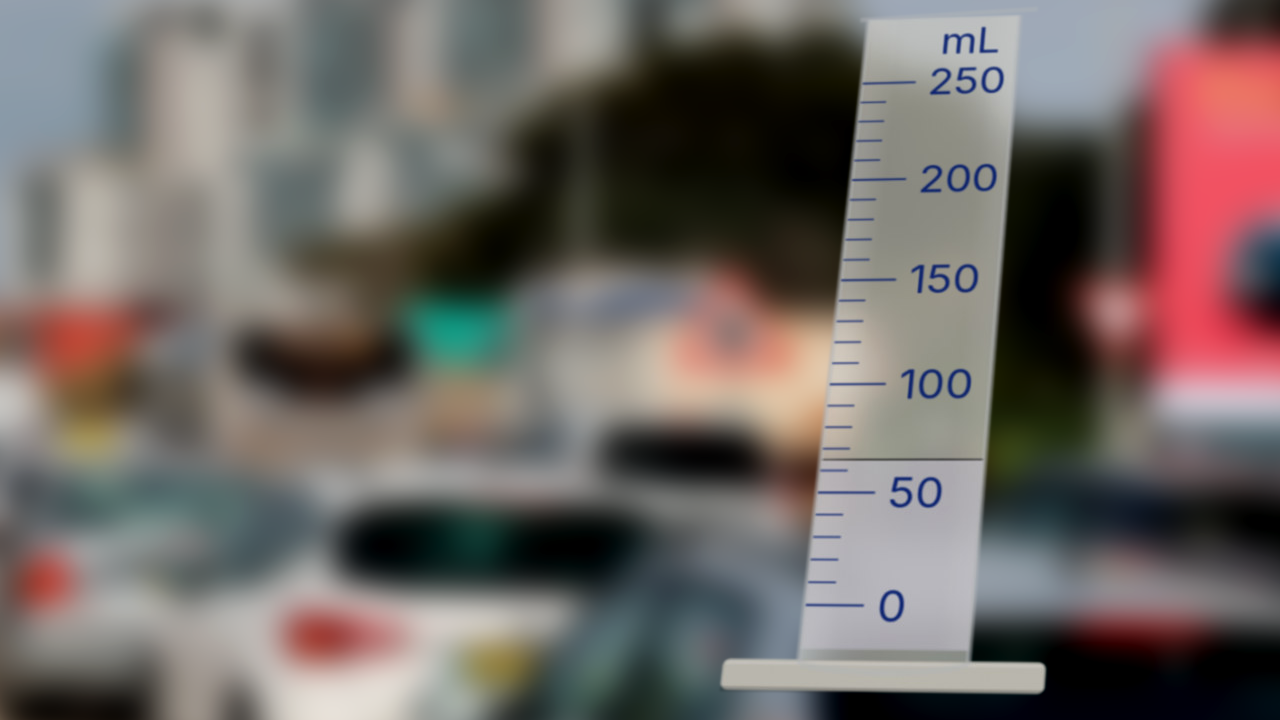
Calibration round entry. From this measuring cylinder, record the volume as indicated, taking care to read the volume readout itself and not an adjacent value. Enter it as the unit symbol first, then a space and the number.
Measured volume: mL 65
